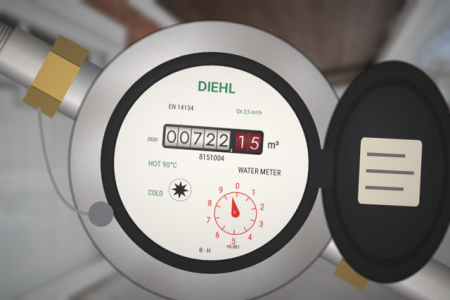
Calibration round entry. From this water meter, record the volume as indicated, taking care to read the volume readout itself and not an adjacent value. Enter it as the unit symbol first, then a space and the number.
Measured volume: m³ 722.149
